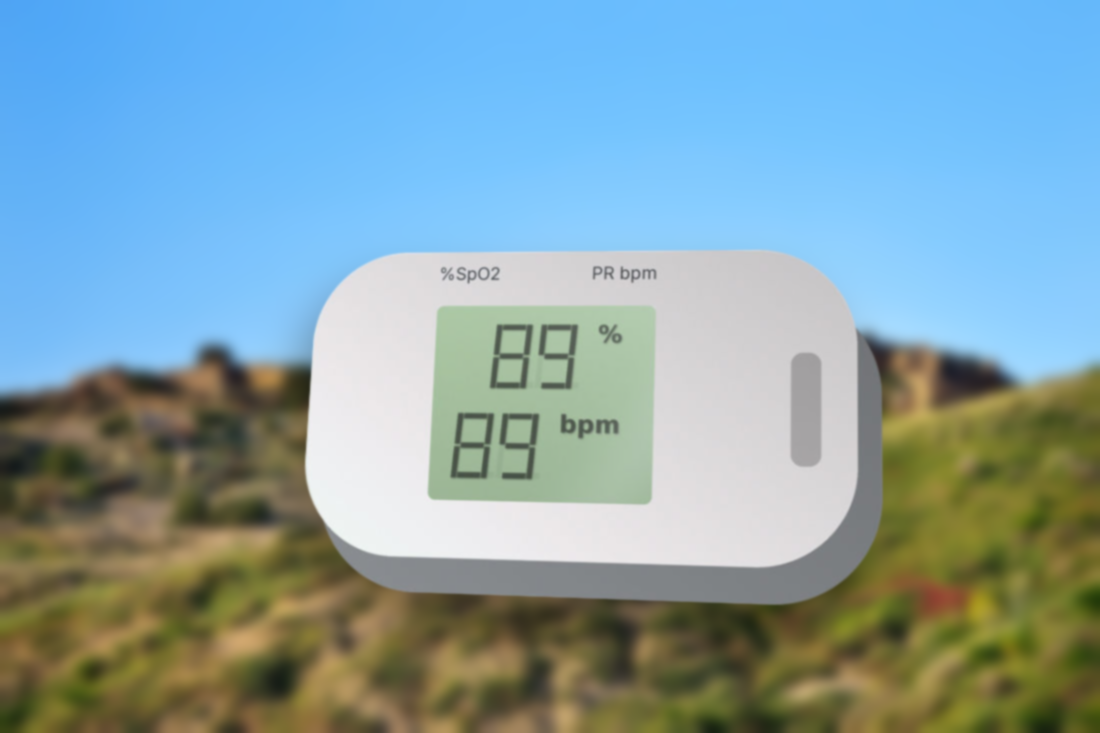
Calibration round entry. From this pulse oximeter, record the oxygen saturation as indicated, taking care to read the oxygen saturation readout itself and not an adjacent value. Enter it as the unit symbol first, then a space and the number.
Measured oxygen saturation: % 89
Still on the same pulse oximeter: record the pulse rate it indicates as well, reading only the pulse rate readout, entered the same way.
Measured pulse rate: bpm 89
